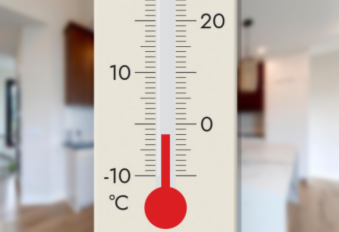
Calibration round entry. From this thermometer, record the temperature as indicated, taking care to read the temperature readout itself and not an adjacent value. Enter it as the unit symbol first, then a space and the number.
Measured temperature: °C -2
